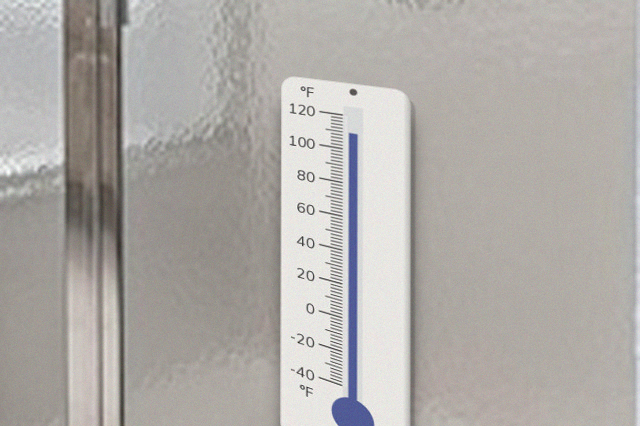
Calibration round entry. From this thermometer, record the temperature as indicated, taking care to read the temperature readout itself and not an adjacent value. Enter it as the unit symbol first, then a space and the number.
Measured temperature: °F 110
